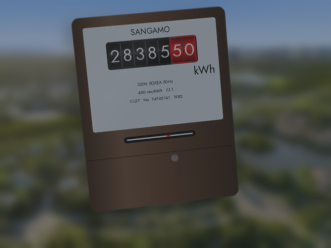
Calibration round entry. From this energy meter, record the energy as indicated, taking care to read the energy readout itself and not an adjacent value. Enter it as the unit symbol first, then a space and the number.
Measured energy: kWh 28385.50
